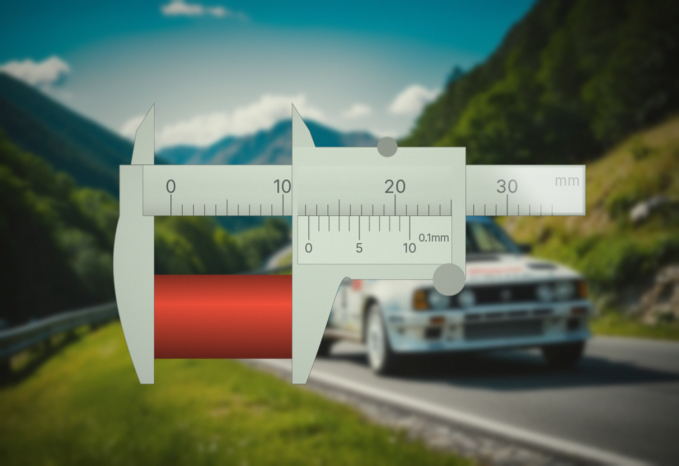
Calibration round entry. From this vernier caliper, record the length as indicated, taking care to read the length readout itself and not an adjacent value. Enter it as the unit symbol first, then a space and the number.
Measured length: mm 12.3
